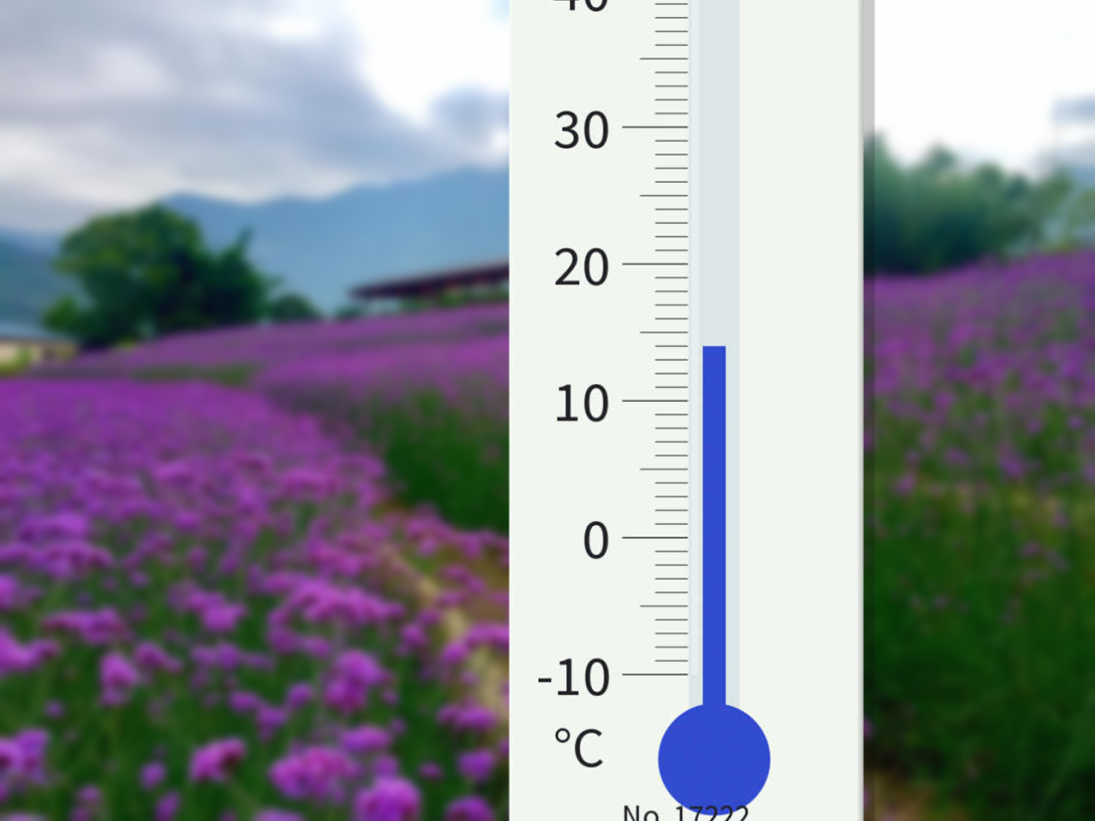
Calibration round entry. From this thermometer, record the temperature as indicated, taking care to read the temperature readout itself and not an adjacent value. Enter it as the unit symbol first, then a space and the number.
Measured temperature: °C 14
